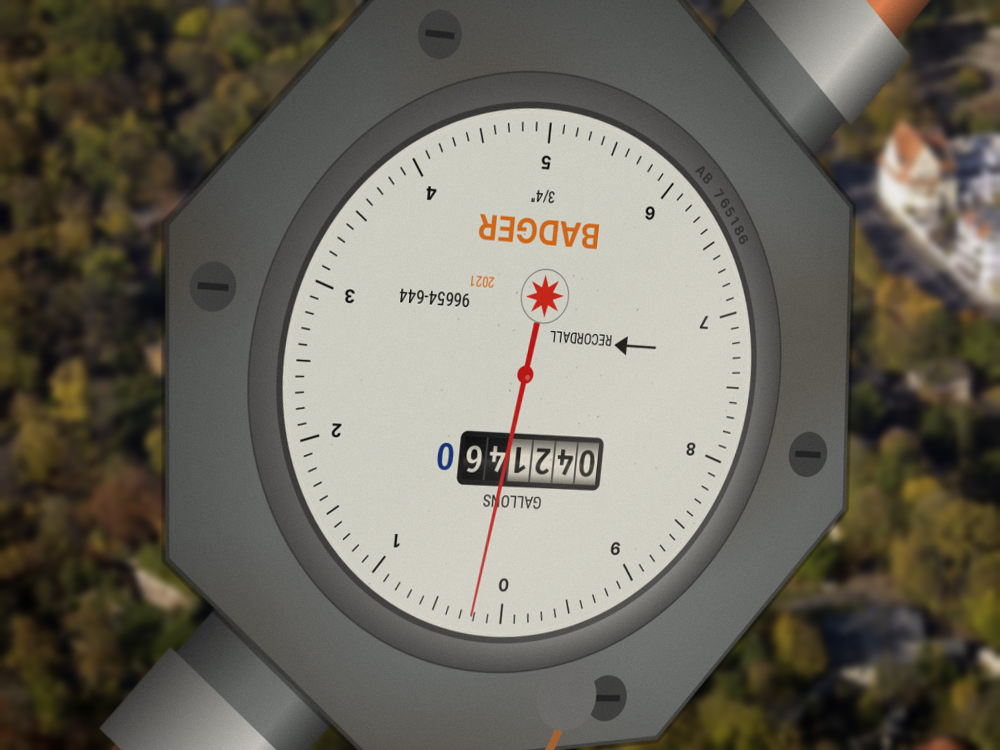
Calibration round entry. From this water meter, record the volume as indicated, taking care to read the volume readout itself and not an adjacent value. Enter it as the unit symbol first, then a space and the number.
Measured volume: gal 421460.2
